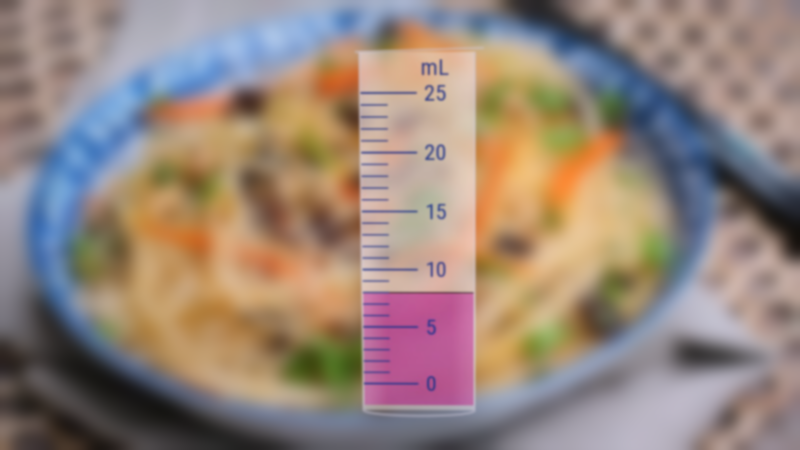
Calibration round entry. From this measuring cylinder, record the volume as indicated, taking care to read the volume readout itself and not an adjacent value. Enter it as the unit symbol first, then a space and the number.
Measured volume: mL 8
